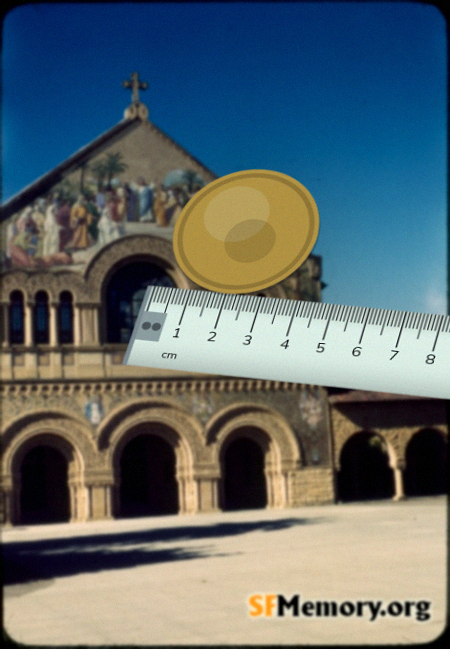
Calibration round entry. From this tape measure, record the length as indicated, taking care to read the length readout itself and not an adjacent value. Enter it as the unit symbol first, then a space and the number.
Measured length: cm 4
